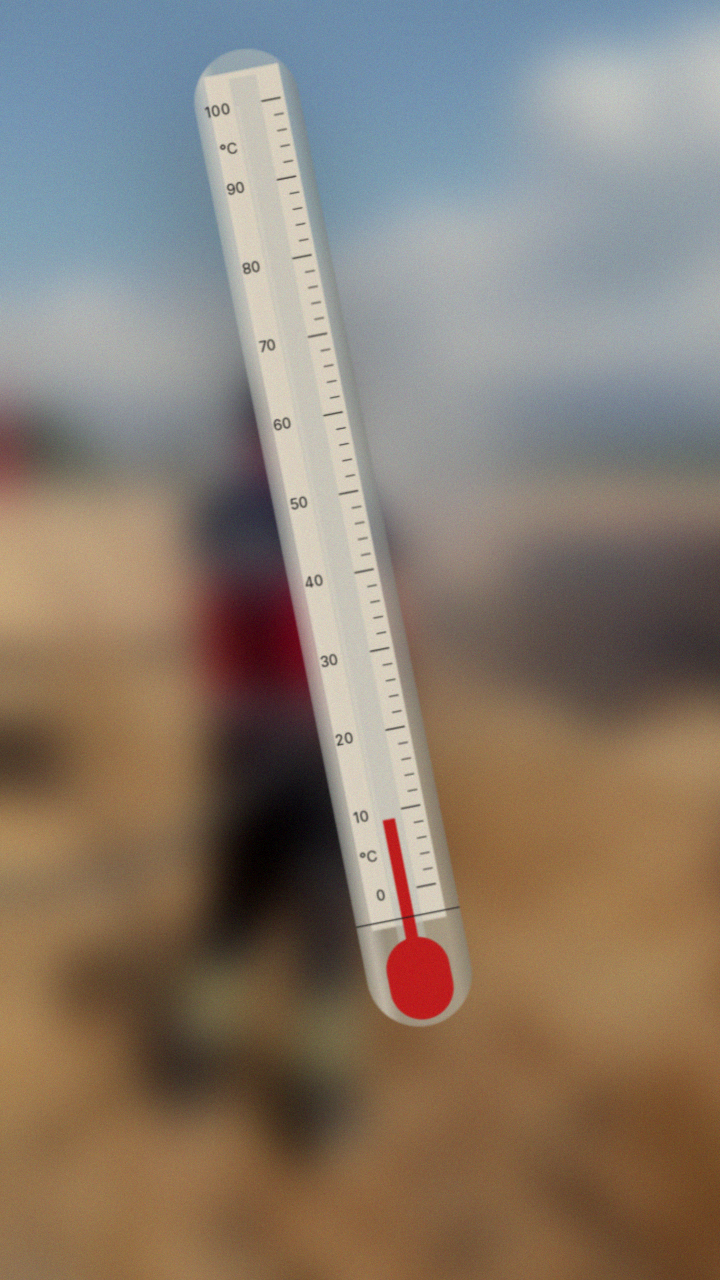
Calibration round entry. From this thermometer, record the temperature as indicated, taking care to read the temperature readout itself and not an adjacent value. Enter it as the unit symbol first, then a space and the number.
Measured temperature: °C 9
